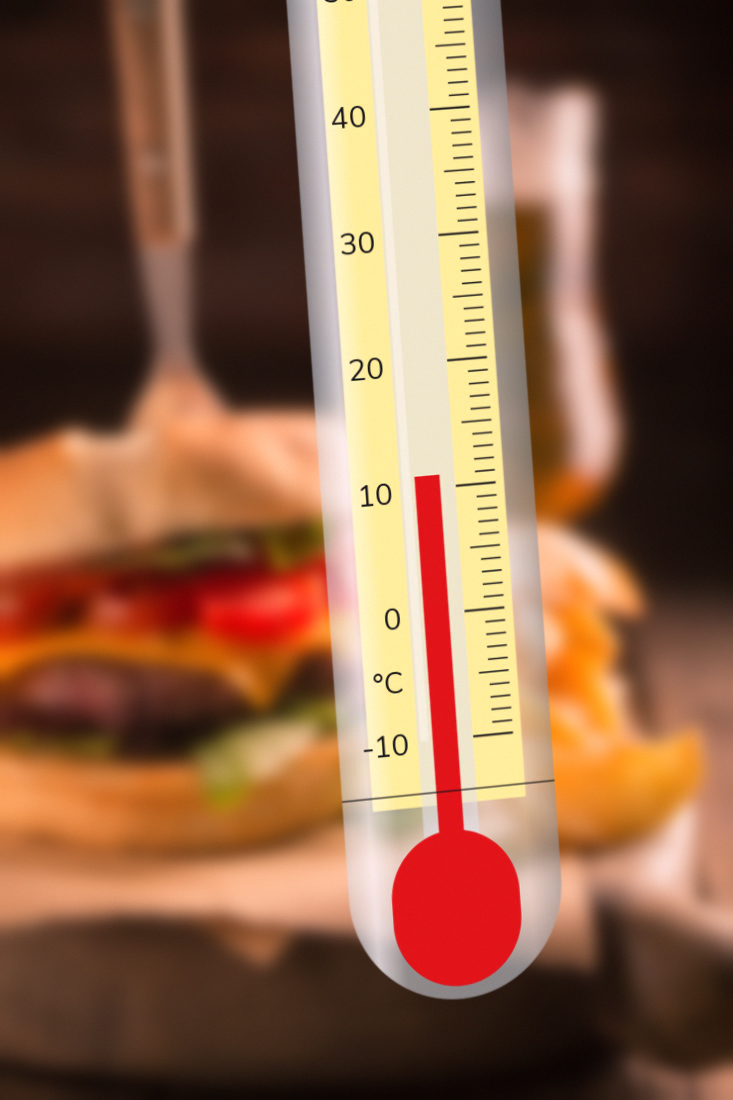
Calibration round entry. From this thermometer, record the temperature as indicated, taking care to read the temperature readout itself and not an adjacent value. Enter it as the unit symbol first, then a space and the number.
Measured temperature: °C 11
